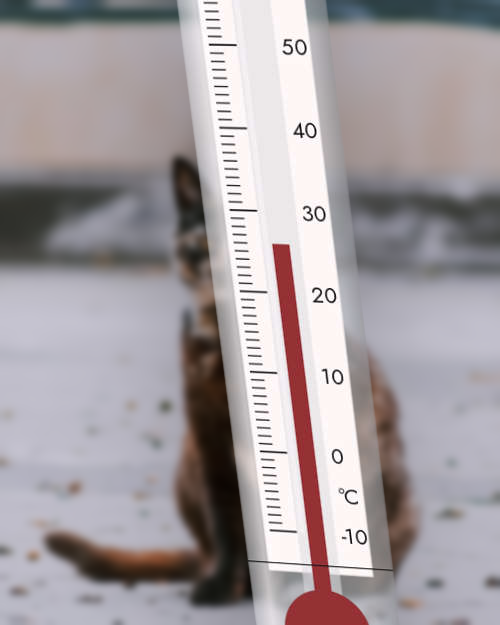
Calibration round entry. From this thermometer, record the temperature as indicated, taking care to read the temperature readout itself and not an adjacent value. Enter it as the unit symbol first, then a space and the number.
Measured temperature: °C 26
